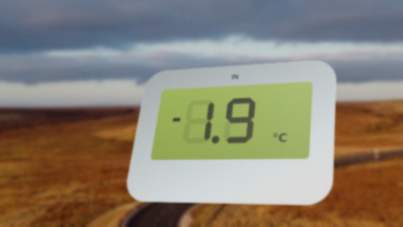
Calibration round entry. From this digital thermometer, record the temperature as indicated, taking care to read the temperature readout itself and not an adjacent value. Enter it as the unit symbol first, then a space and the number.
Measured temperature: °C -1.9
